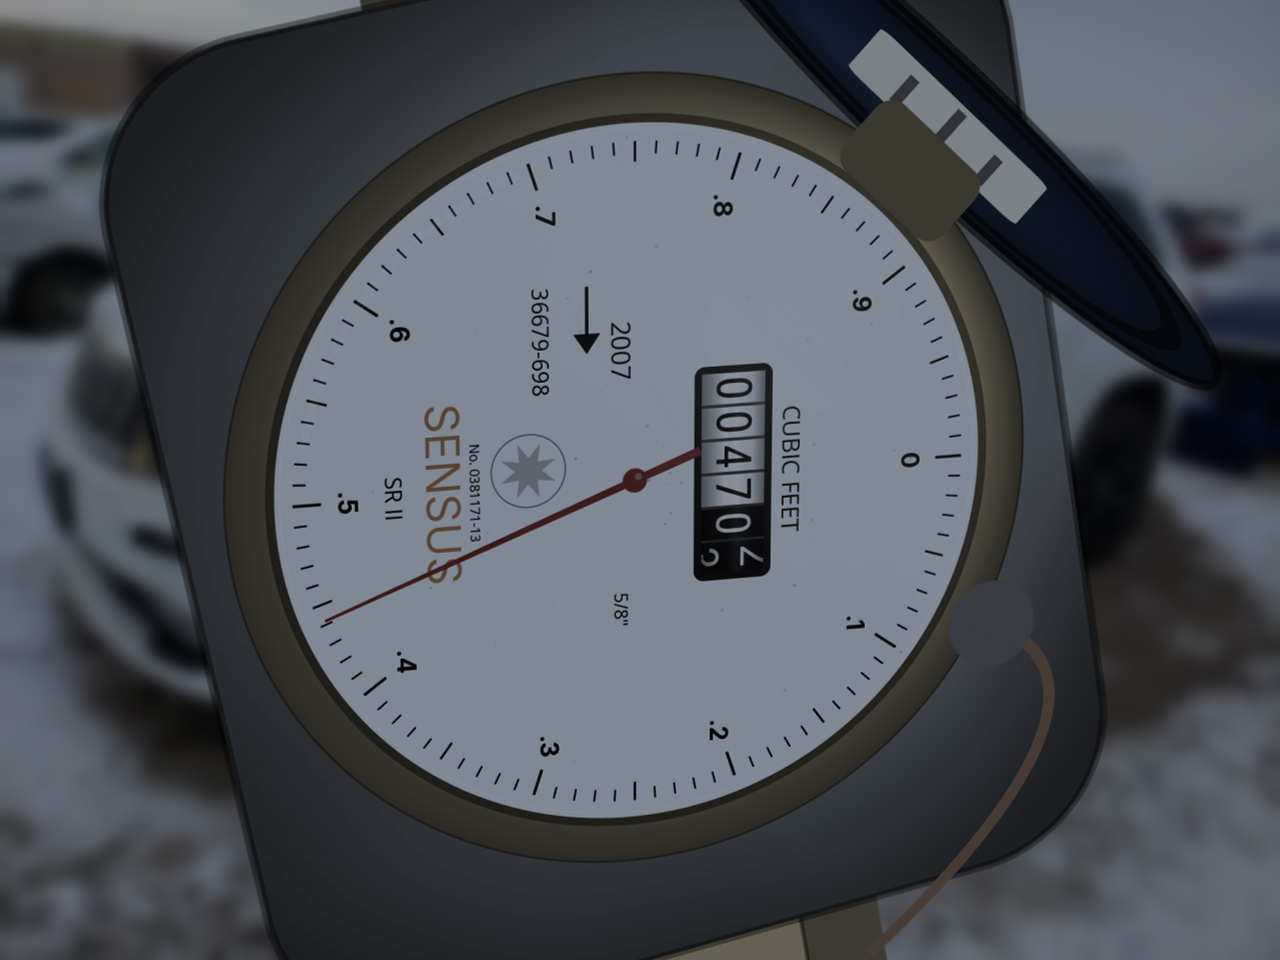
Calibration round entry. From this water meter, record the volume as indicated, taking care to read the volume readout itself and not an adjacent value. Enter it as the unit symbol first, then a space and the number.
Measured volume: ft³ 4702.44
